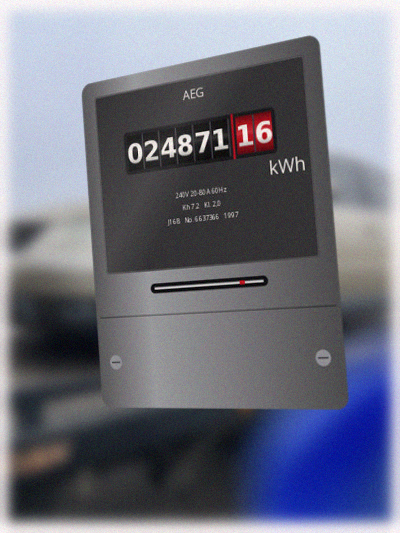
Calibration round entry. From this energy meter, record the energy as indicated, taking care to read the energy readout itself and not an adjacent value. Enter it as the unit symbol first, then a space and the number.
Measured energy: kWh 24871.16
